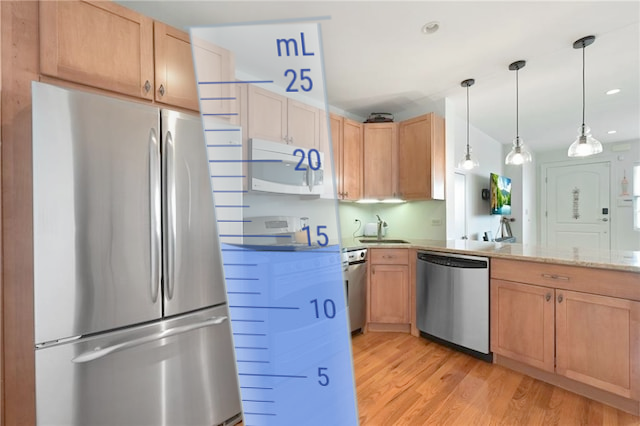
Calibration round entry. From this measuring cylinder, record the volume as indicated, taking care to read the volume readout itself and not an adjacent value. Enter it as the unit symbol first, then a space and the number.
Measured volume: mL 14
